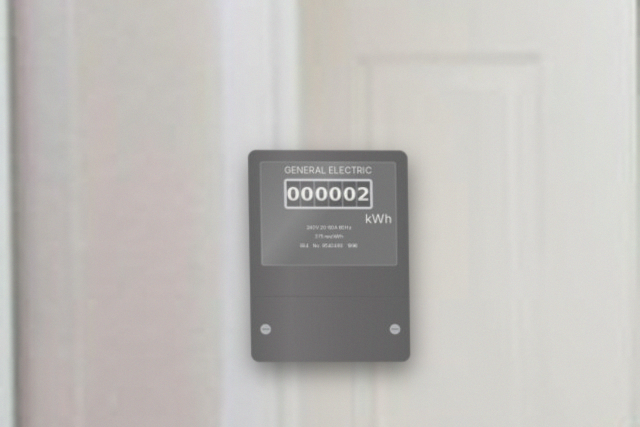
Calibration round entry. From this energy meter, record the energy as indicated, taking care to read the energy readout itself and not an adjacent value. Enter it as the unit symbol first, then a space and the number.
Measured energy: kWh 2
